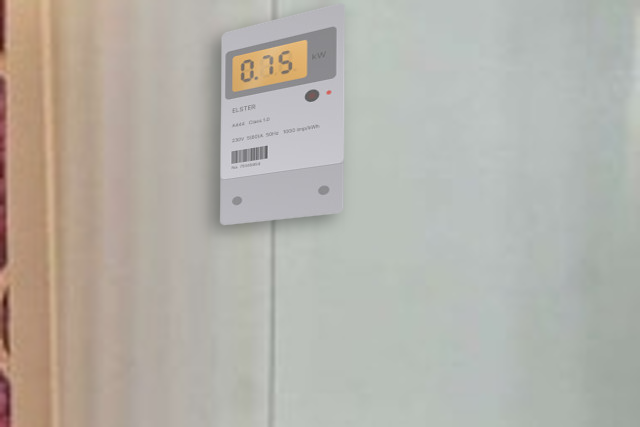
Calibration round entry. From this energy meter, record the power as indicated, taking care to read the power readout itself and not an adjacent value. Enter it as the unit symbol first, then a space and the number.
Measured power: kW 0.75
